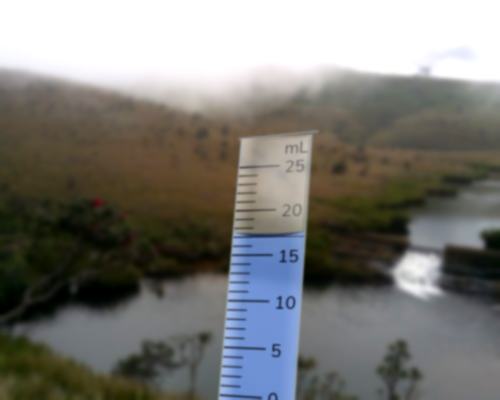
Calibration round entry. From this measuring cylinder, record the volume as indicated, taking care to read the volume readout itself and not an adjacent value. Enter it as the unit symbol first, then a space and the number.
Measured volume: mL 17
